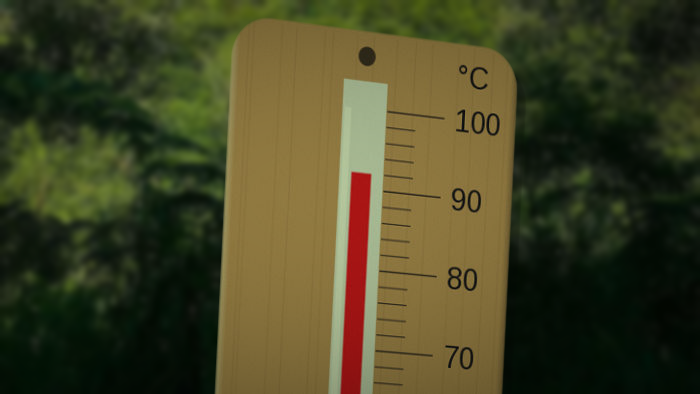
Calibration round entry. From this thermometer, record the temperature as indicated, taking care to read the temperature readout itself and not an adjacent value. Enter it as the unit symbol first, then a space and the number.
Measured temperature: °C 92
